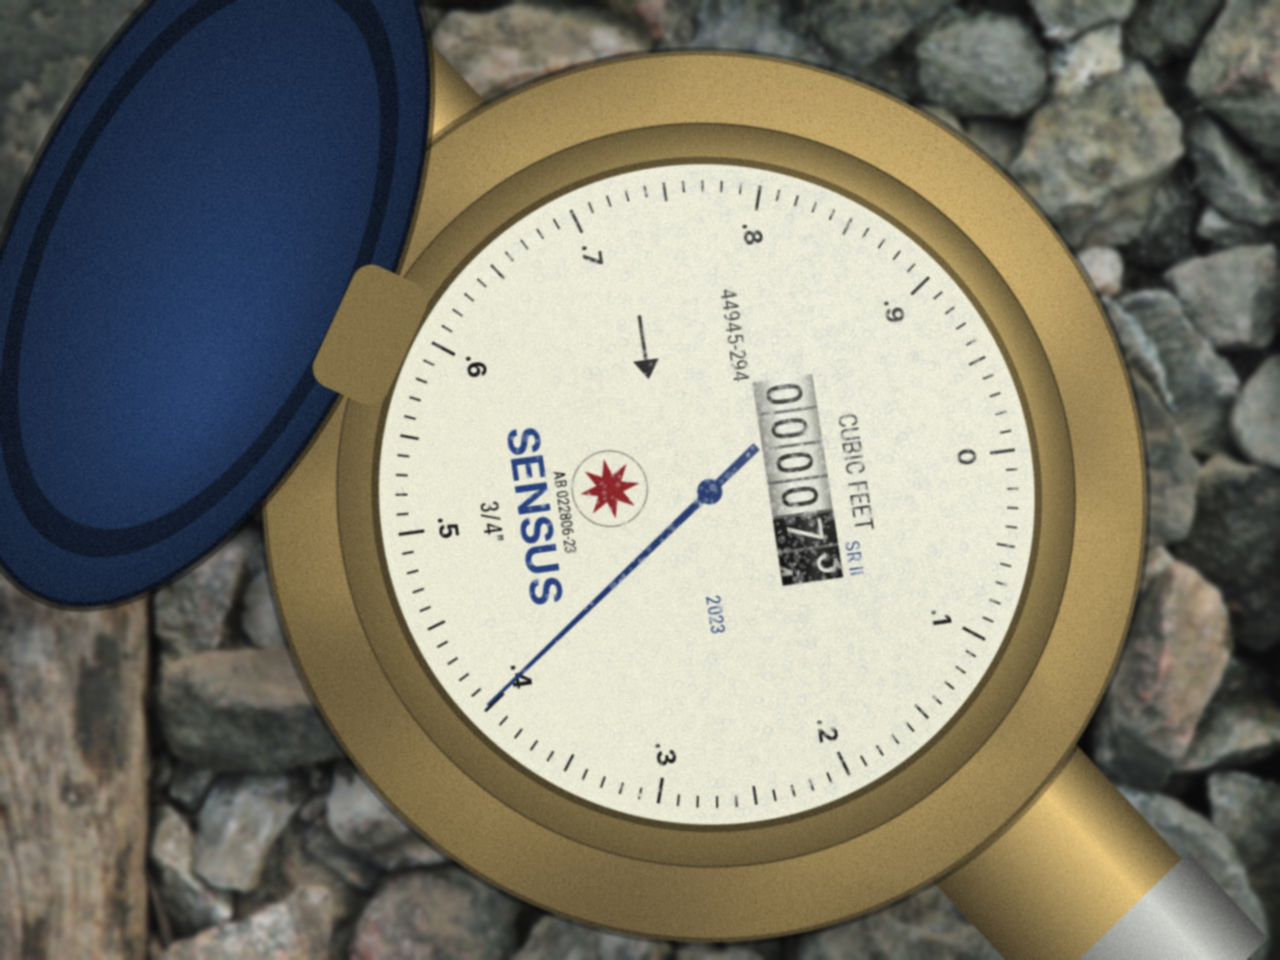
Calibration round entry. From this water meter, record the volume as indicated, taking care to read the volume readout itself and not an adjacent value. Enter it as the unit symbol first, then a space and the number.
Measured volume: ft³ 73.40
